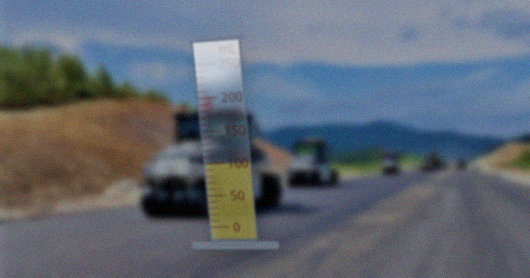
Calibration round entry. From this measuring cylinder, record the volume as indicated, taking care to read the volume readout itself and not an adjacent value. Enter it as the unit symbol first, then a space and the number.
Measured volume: mL 100
